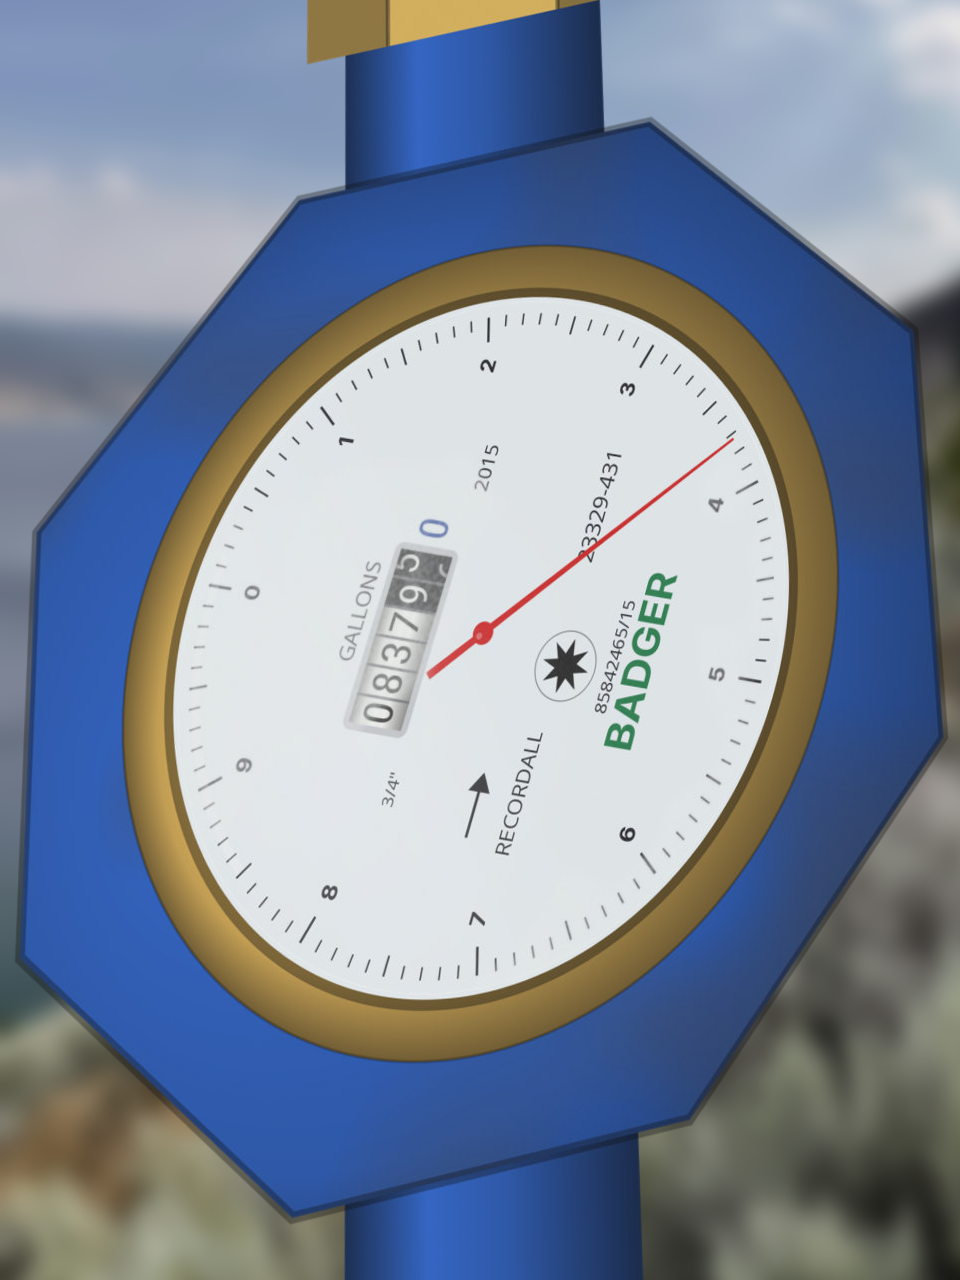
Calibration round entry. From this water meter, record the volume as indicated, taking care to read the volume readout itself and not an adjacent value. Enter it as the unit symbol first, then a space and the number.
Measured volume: gal 837953.7
